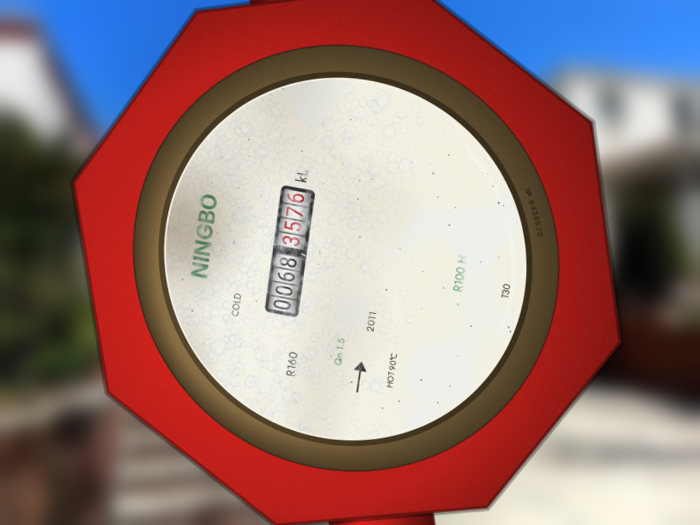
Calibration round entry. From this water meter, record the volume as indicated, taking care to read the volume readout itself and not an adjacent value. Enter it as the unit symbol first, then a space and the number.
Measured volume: kL 68.3576
